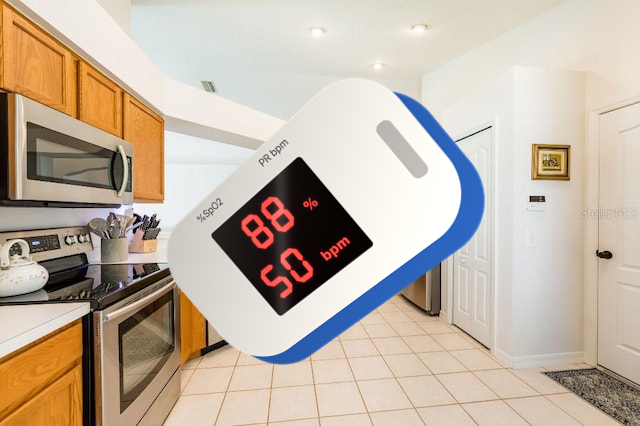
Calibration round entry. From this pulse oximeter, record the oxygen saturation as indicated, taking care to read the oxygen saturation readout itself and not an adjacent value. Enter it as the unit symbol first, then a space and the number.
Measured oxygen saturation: % 88
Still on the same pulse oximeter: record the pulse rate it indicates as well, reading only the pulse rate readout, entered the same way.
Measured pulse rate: bpm 50
